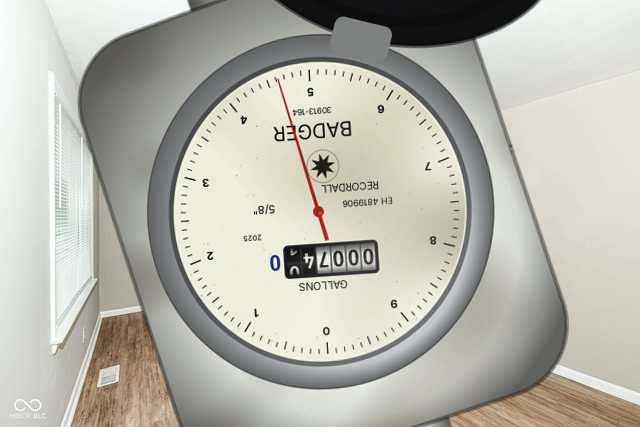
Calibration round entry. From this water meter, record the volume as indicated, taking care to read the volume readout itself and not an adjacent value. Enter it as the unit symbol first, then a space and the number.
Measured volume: gal 7404.6
